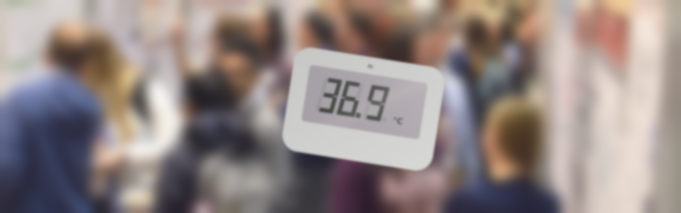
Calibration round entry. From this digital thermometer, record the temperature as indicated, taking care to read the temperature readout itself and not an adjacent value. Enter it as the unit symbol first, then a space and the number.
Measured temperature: °C 36.9
